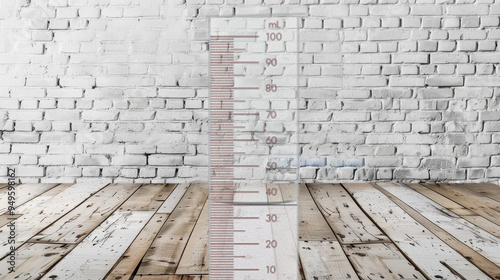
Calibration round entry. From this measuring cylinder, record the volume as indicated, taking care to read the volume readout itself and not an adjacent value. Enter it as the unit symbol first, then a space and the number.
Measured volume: mL 35
